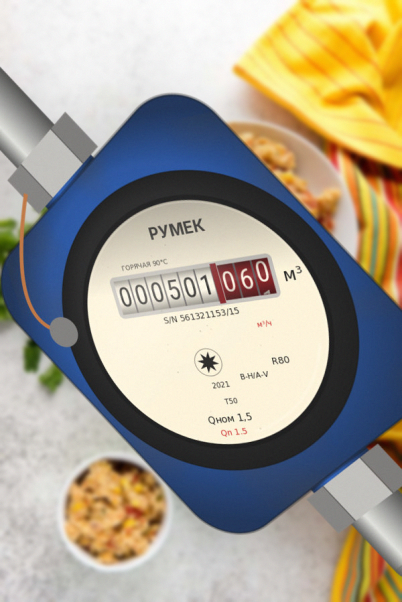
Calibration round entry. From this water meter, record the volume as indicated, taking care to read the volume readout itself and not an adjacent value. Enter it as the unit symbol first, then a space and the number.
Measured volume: m³ 501.060
